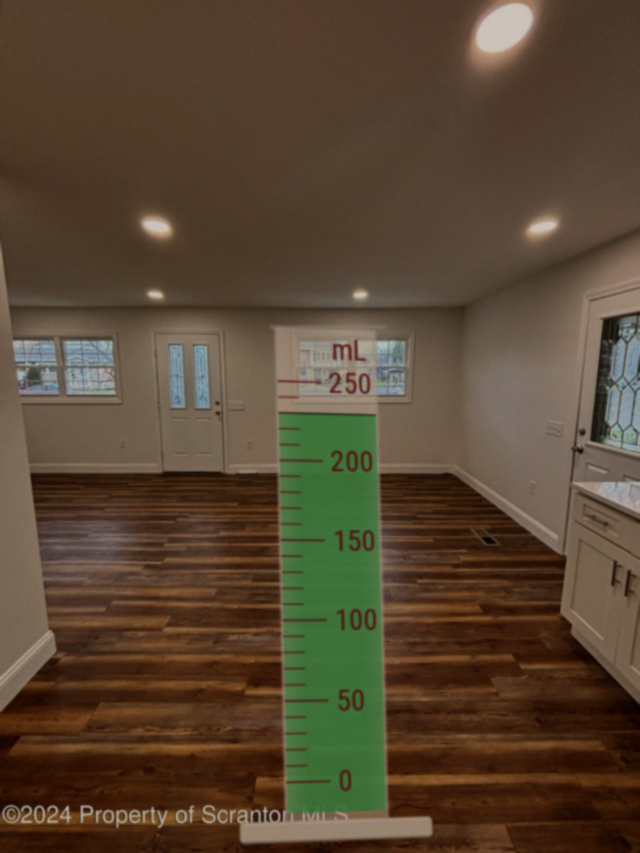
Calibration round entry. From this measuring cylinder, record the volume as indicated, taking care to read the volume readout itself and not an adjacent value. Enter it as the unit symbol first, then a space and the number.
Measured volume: mL 230
